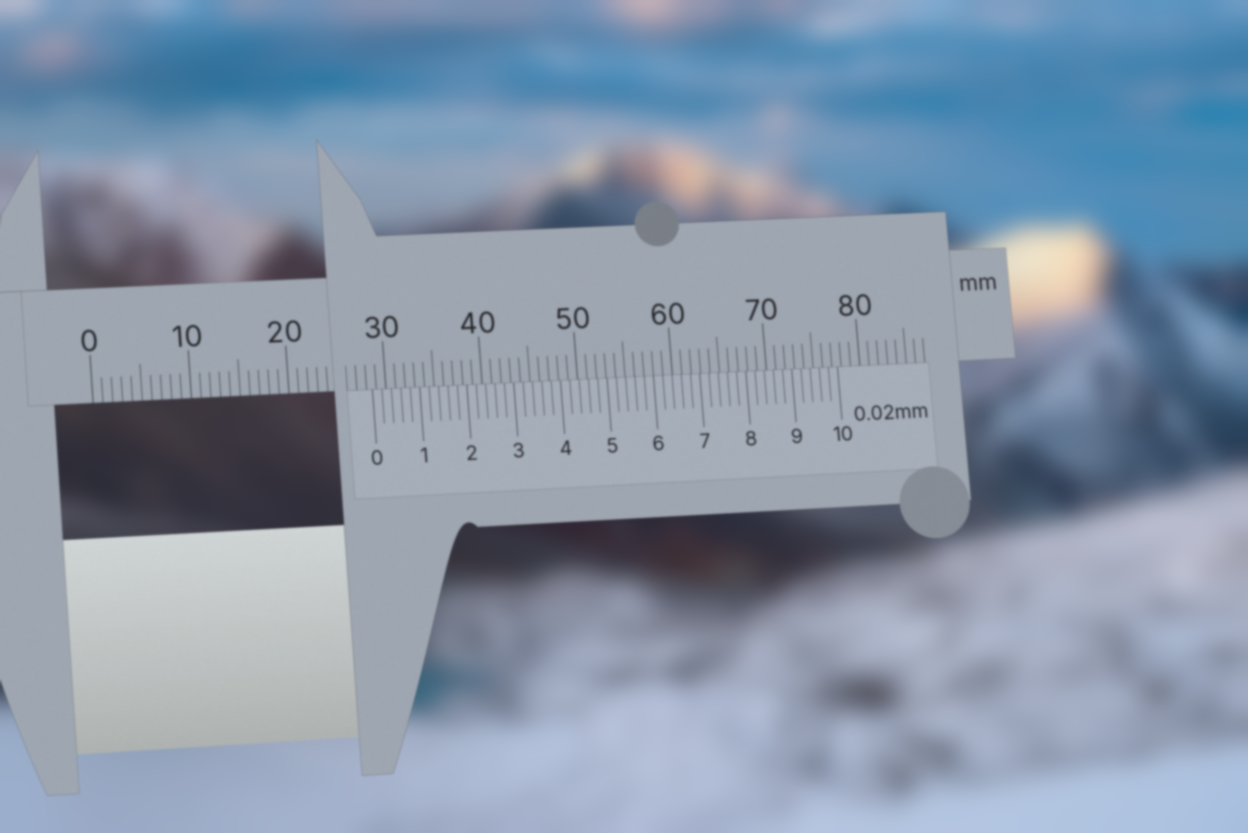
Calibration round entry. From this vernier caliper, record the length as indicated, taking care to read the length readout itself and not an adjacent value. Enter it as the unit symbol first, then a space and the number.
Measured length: mm 28.6
